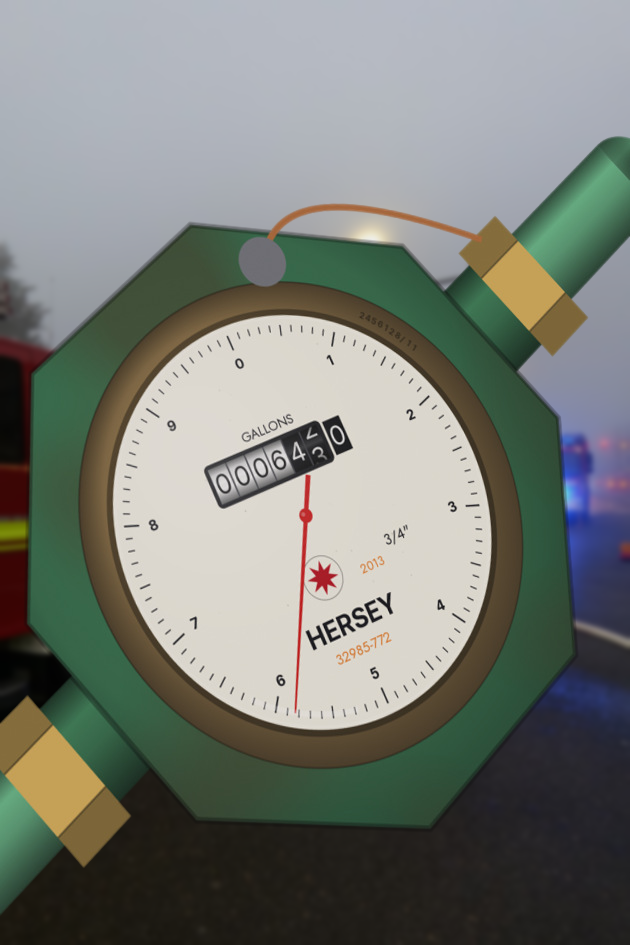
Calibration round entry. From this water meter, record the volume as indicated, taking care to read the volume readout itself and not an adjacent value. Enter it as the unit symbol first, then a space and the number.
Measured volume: gal 6425.8
